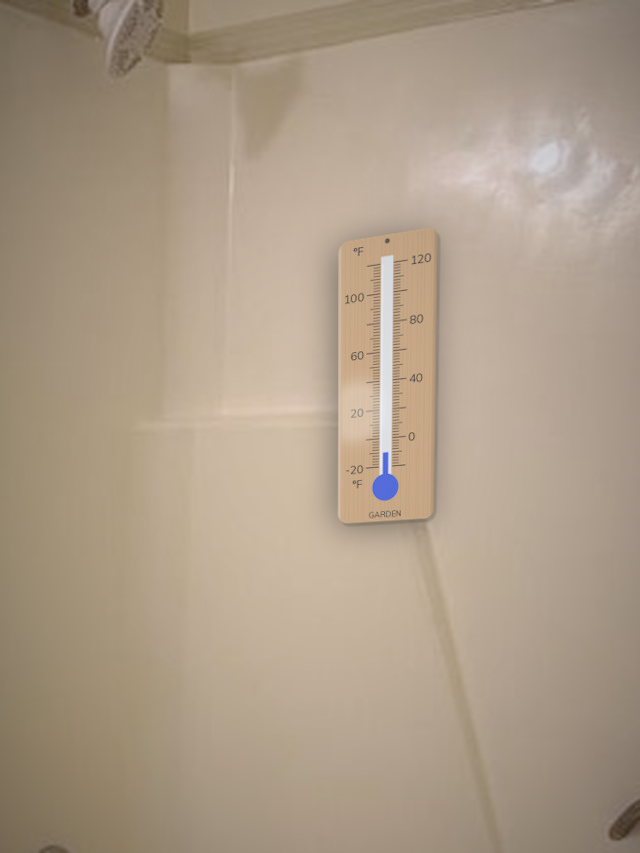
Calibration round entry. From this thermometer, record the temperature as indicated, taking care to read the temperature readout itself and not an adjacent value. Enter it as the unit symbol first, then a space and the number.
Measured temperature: °F -10
